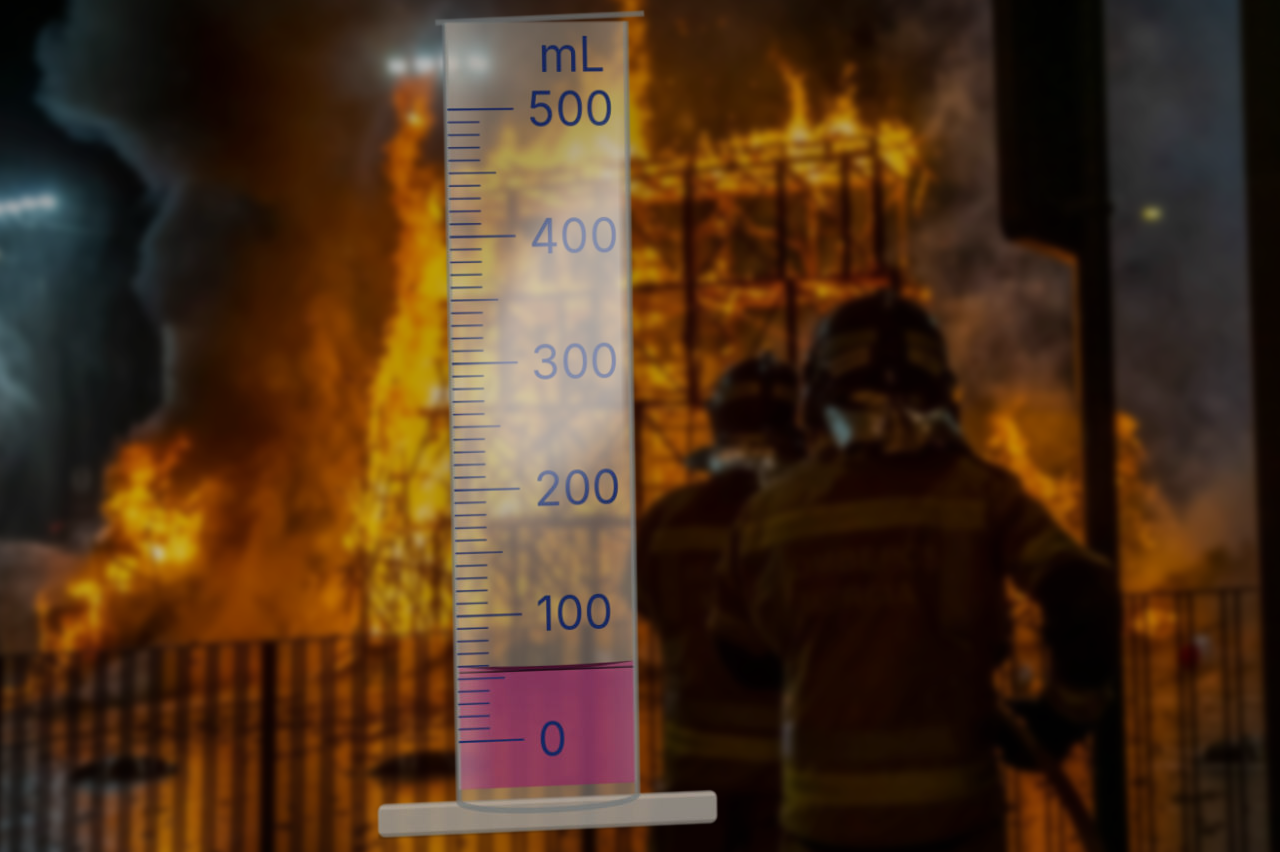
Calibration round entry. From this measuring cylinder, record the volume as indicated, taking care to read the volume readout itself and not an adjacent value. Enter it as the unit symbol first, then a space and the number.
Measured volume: mL 55
